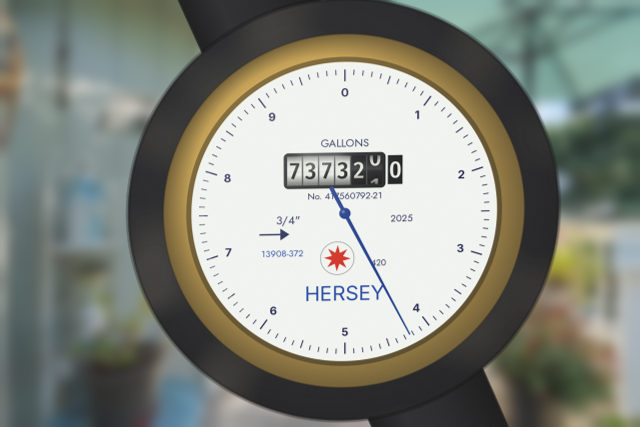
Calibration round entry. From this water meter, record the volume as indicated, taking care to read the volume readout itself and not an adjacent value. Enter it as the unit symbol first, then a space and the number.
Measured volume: gal 7373204.2
